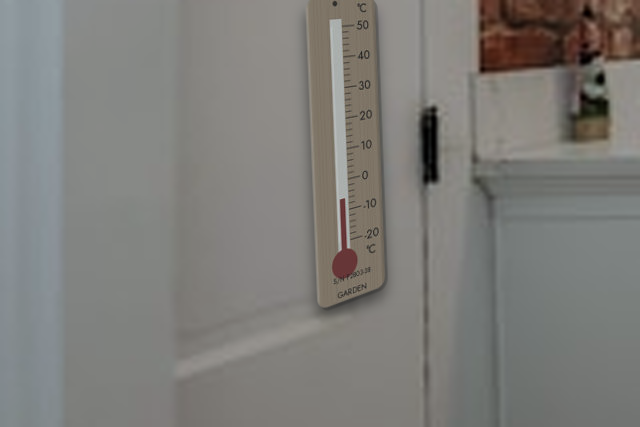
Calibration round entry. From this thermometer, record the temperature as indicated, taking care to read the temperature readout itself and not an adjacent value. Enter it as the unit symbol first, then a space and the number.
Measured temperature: °C -6
